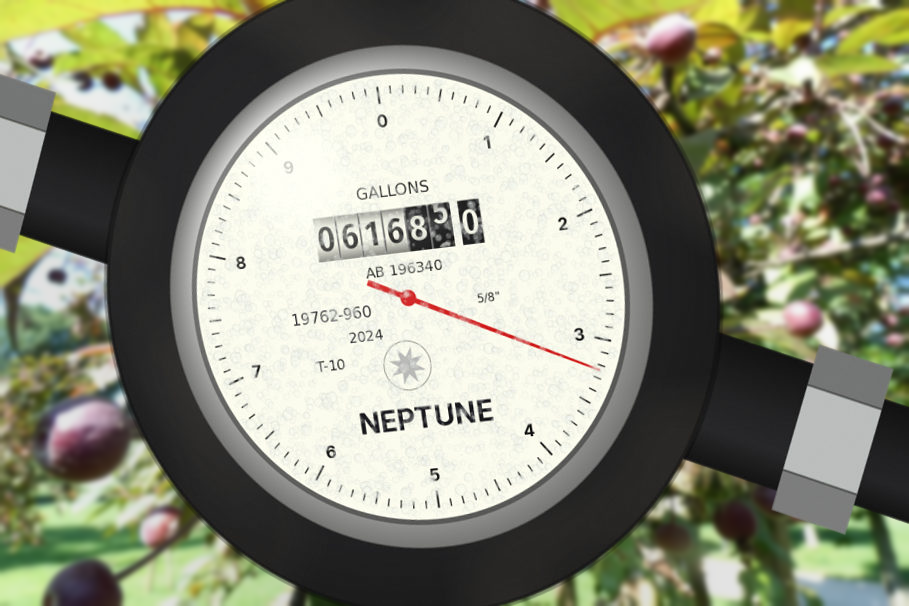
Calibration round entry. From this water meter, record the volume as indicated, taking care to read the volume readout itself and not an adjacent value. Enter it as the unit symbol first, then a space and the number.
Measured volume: gal 616853.2
